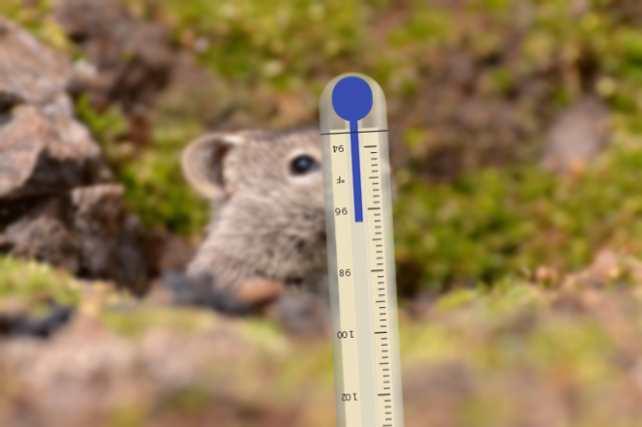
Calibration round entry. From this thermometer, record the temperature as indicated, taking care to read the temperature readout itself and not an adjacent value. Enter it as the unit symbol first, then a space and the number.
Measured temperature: °F 96.4
